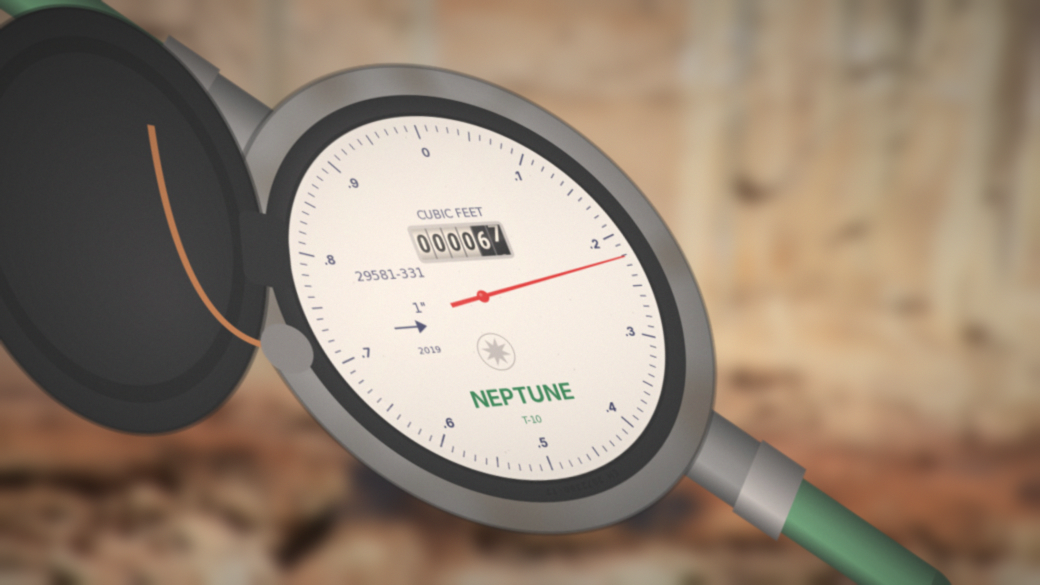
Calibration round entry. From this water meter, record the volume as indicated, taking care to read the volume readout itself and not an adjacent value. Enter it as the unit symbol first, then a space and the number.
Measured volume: ft³ 67.22
